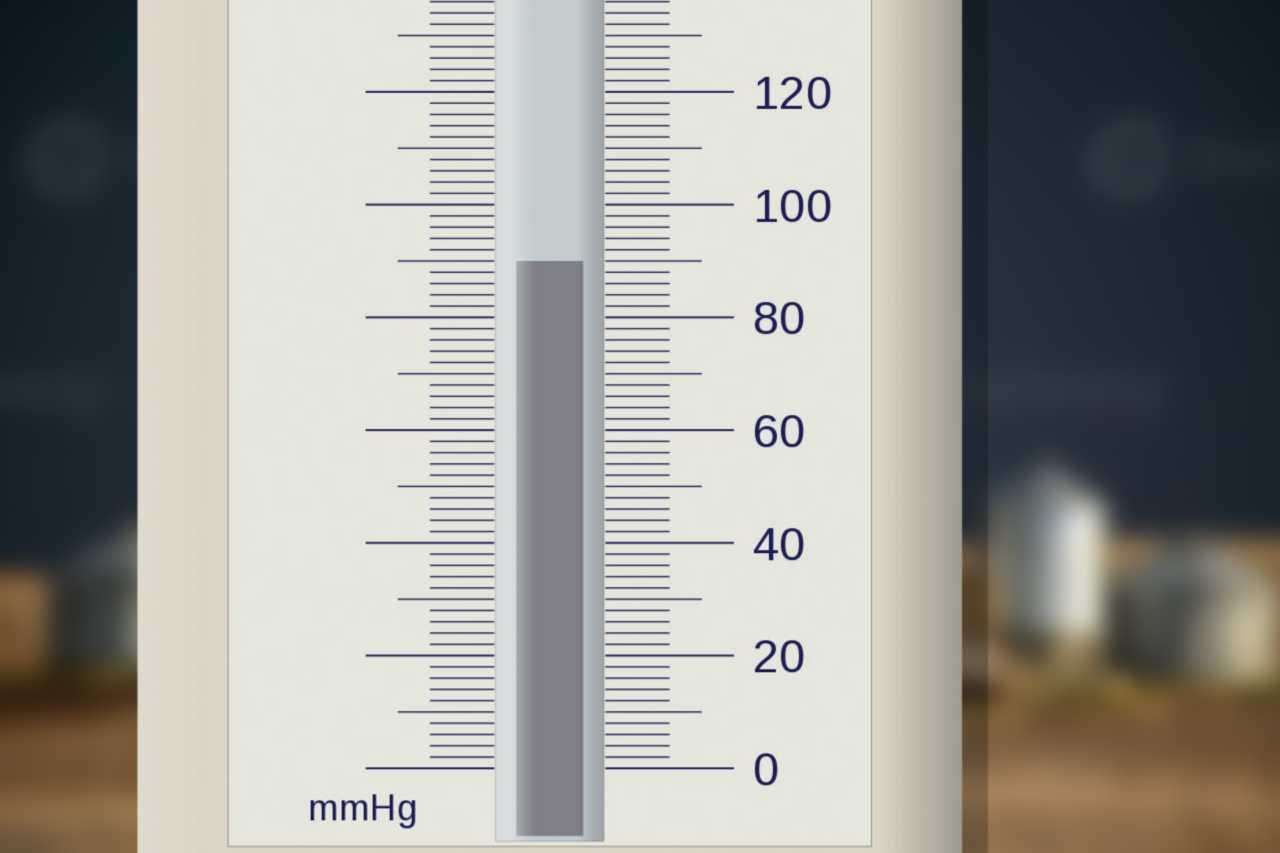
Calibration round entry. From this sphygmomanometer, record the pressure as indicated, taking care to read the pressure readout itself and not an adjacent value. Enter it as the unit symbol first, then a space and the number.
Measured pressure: mmHg 90
